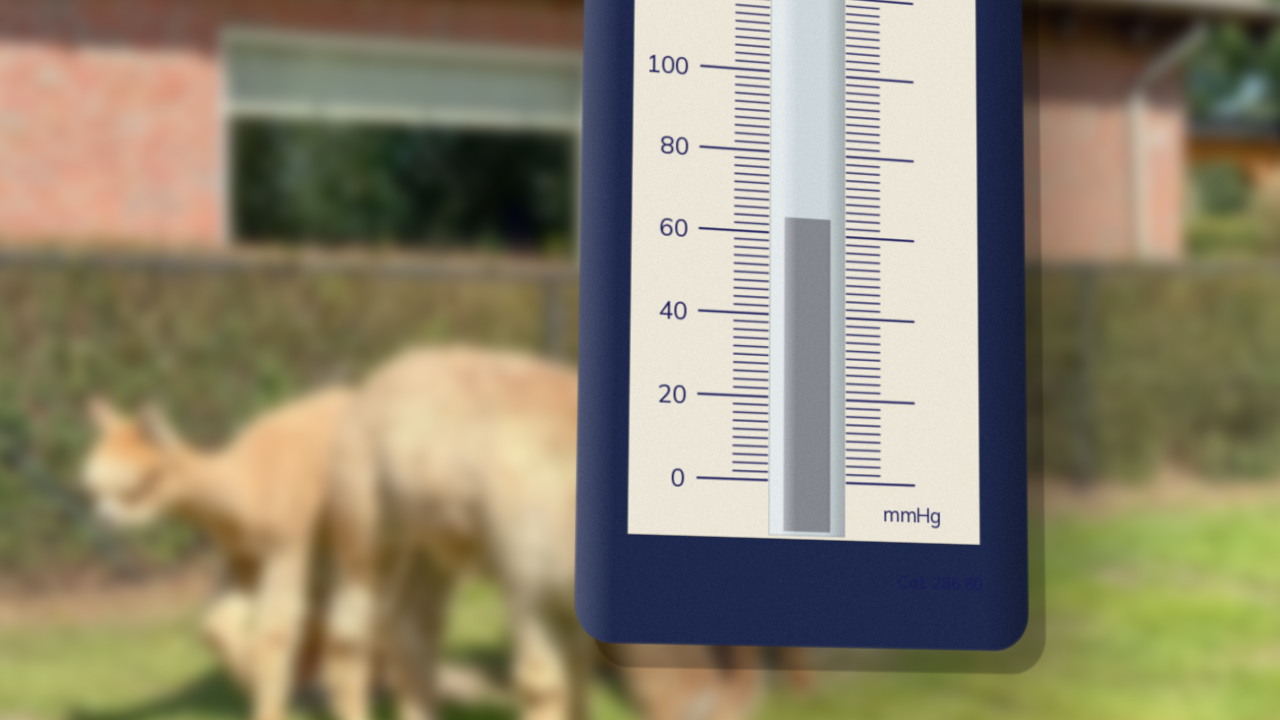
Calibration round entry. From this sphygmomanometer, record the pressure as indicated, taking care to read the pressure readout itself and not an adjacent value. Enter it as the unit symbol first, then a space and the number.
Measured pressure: mmHg 64
